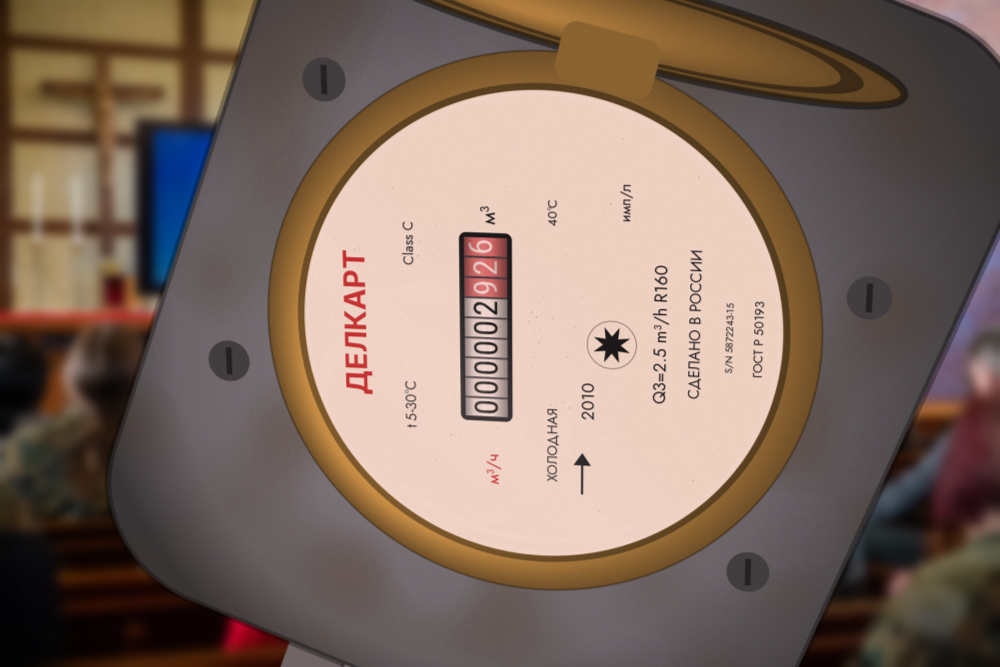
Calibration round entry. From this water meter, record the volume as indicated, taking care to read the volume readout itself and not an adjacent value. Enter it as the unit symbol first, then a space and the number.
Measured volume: m³ 2.926
